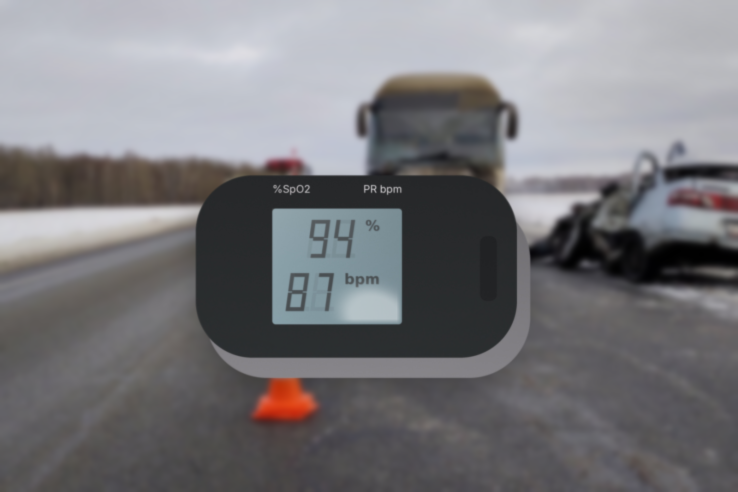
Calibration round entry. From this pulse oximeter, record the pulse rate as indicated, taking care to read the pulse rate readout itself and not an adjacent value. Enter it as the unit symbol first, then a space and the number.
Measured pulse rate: bpm 87
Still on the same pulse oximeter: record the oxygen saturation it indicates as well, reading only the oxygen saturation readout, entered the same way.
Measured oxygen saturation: % 94
